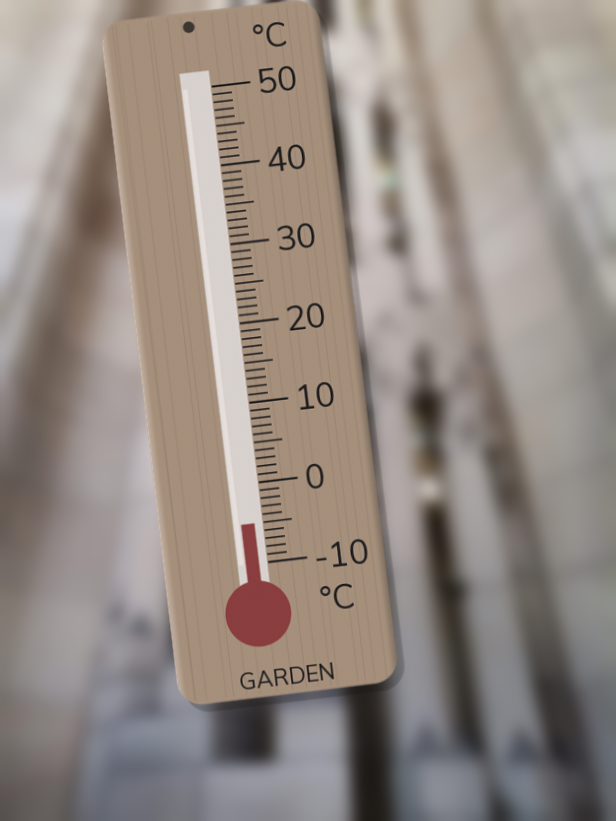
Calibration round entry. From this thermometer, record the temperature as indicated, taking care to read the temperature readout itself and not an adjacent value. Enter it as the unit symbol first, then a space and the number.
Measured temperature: °C -5
